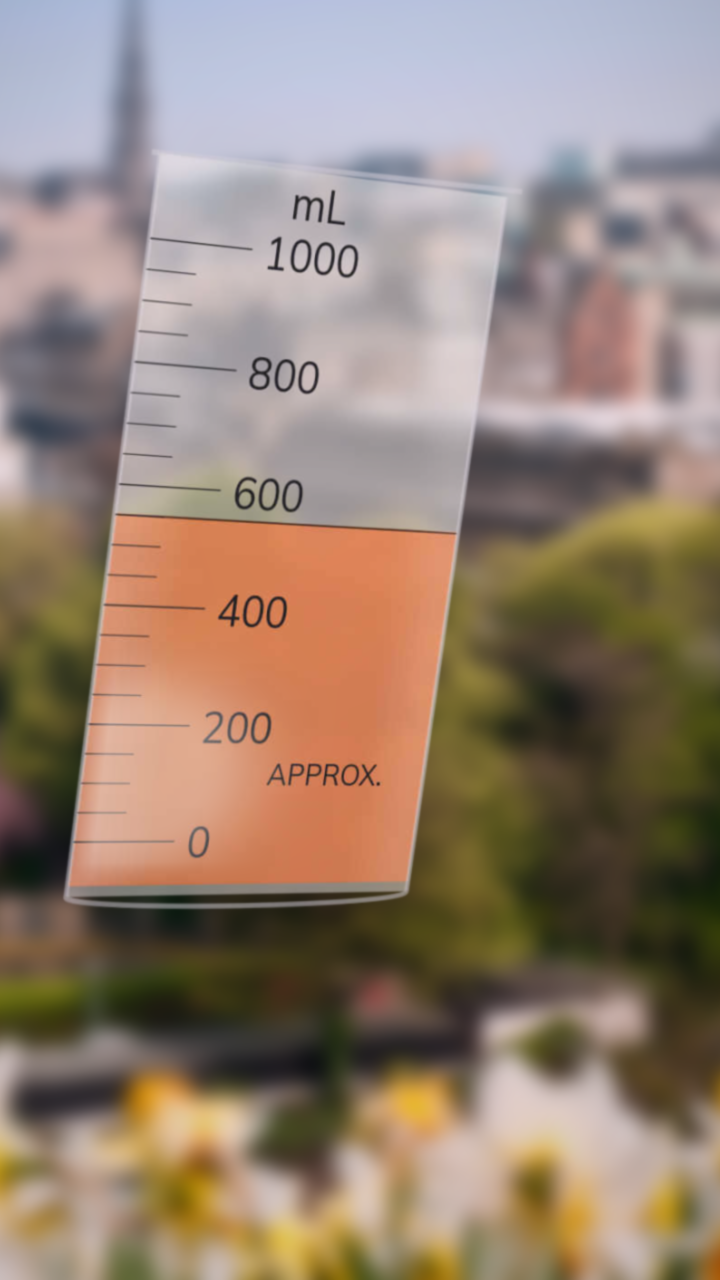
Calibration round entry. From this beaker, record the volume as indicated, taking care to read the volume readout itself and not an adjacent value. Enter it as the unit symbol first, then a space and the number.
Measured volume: mL 550
